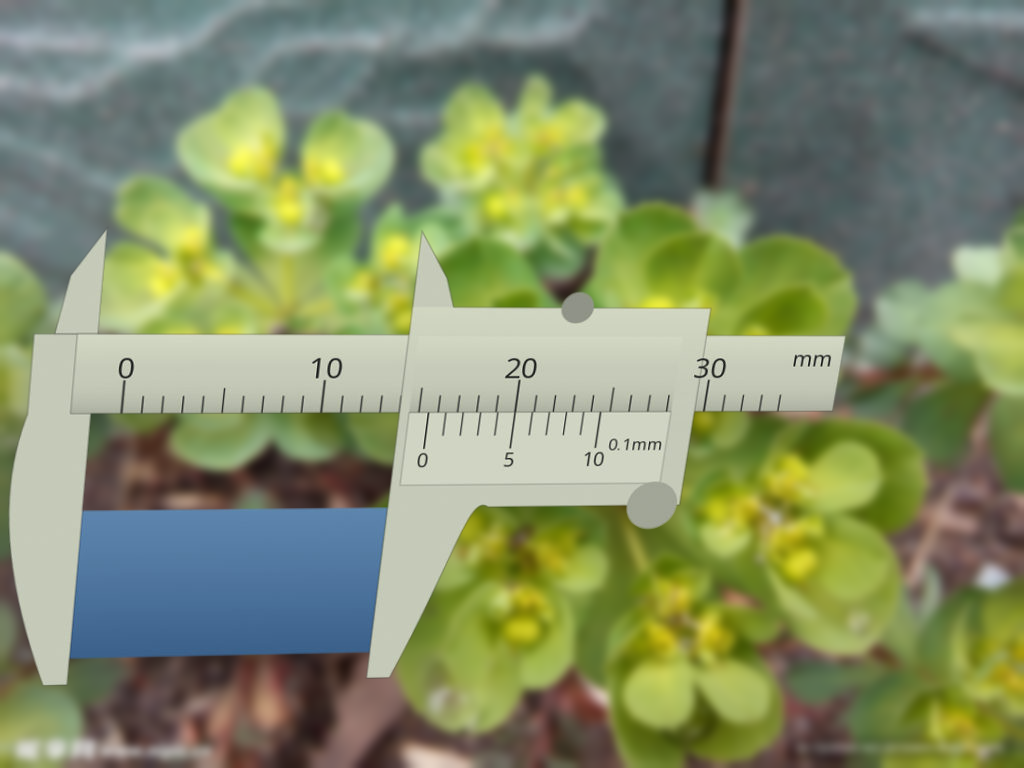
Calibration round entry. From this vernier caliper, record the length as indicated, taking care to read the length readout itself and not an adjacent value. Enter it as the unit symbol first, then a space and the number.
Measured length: mm 15.5
